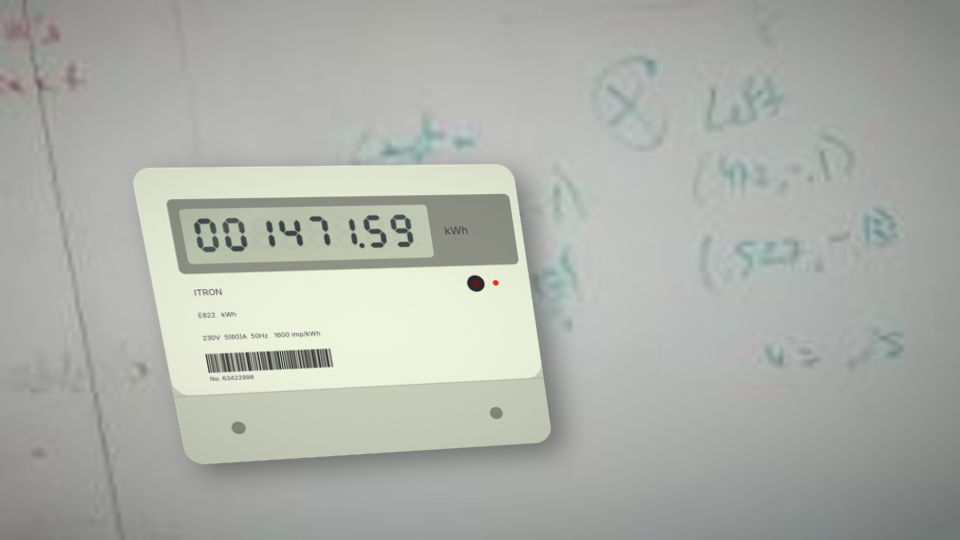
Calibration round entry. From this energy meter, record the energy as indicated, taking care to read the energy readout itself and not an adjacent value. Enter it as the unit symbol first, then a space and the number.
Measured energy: kWh 1471.59
